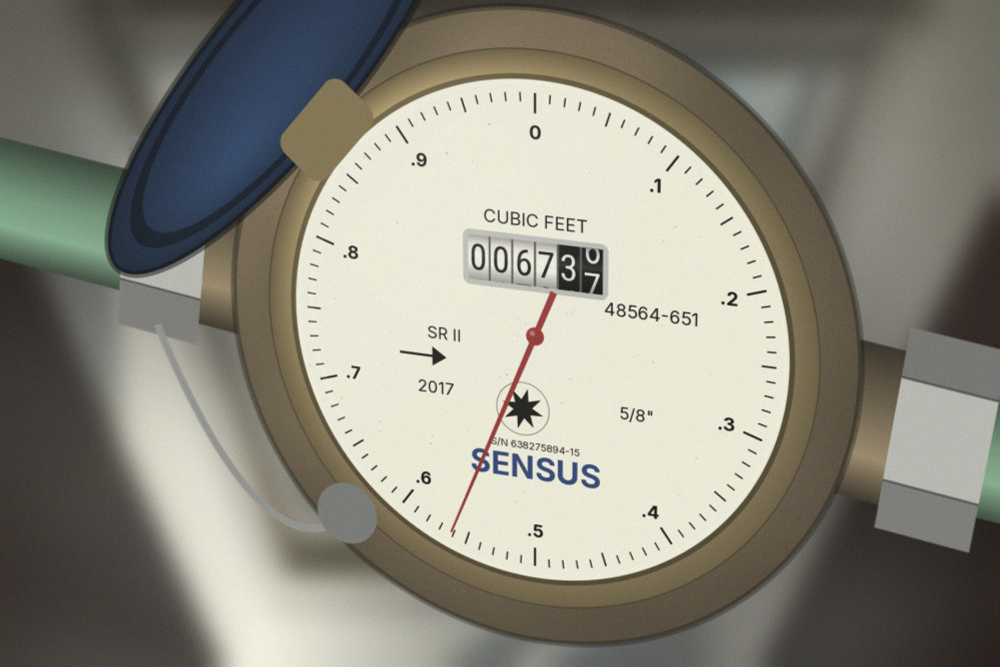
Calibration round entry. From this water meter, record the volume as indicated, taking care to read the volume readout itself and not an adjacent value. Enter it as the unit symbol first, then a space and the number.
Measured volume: ft³ 6736.56
